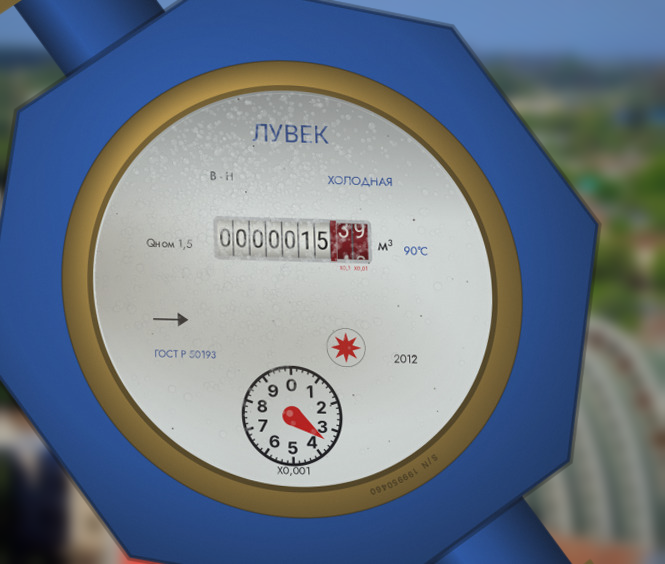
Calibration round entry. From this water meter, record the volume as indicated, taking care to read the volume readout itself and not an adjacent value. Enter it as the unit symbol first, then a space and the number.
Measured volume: m³ 15.393
